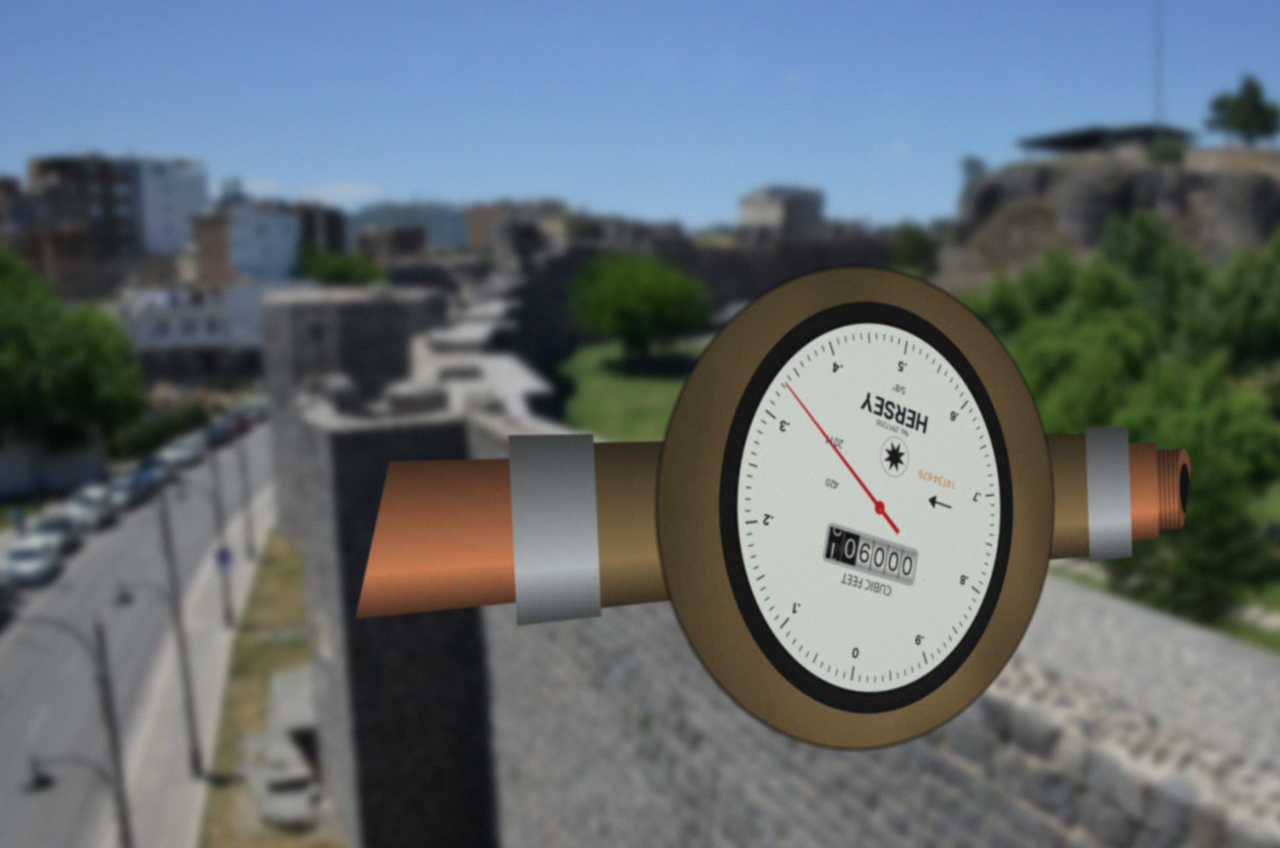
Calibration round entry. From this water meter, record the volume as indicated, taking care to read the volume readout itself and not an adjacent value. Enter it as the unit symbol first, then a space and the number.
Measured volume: ft³ 901.33
